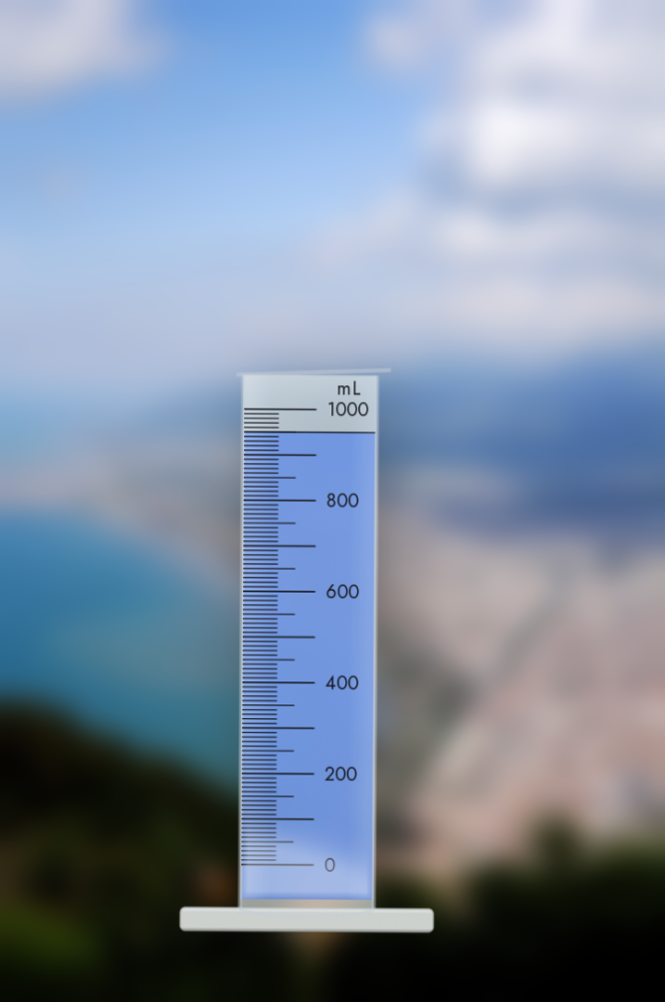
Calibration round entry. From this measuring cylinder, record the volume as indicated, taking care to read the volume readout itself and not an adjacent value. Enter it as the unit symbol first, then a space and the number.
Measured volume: mL 950
